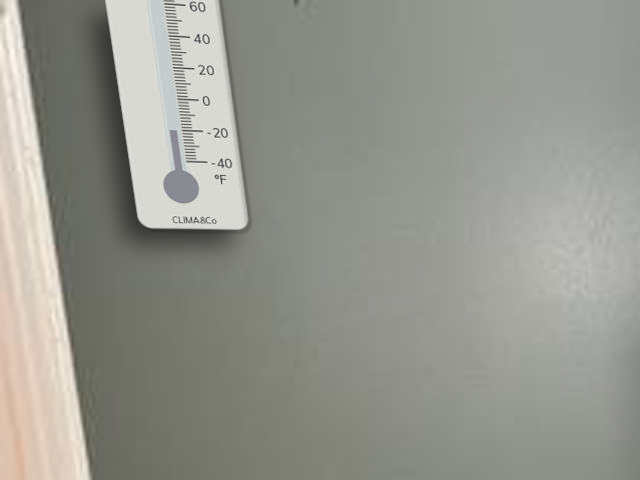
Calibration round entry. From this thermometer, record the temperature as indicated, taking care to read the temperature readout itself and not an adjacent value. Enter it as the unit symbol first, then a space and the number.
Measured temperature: °F -20
